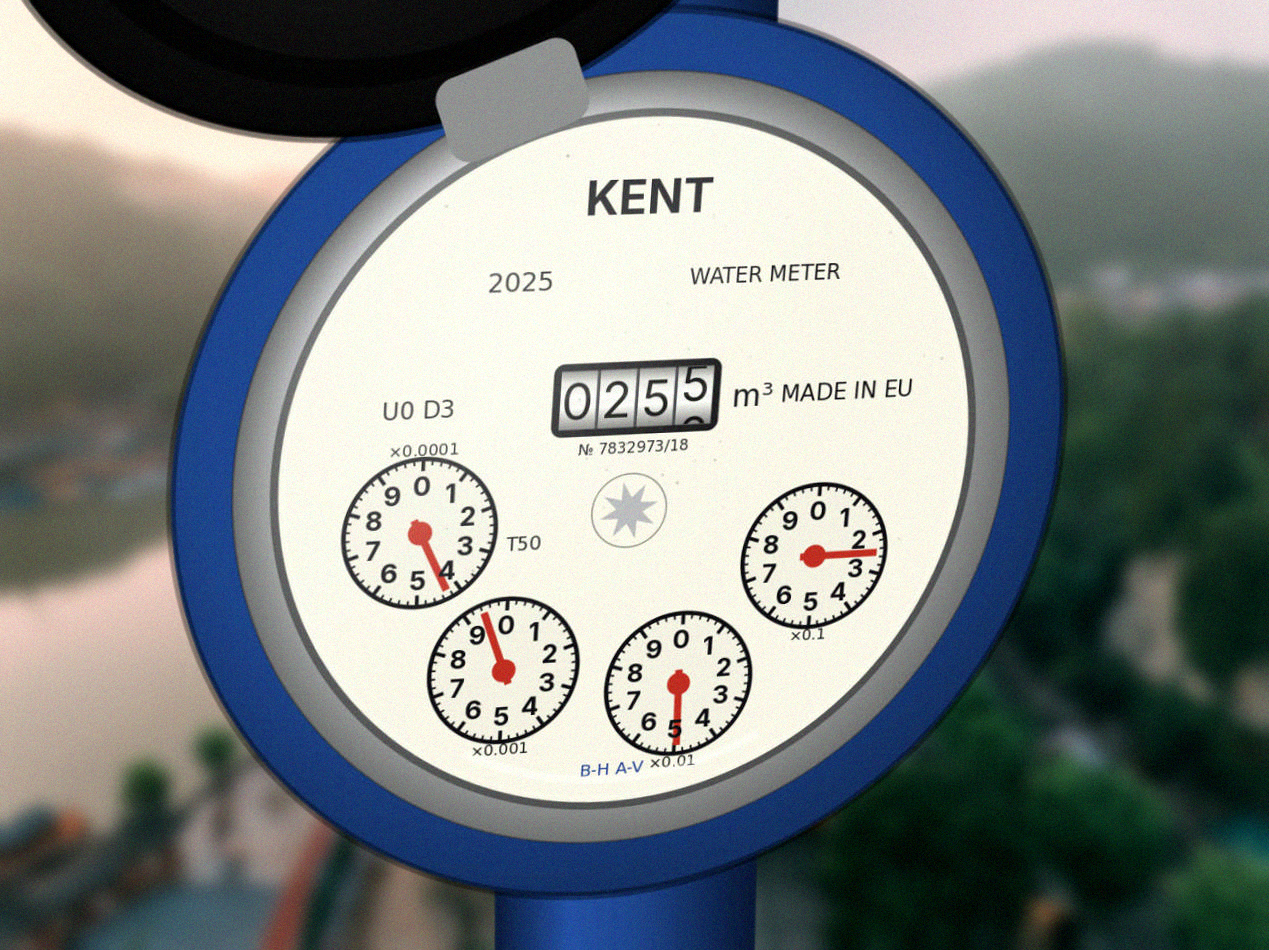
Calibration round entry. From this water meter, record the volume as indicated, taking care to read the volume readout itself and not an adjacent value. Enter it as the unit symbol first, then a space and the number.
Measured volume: m³ 255.2494
